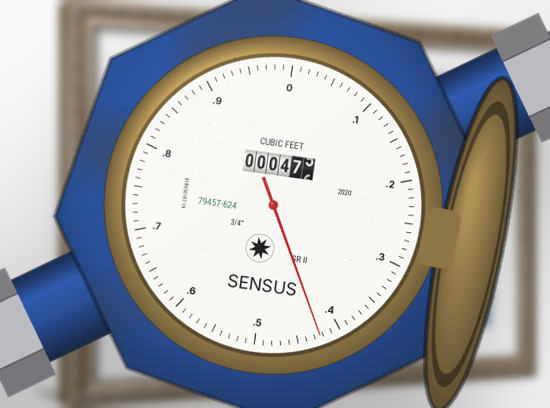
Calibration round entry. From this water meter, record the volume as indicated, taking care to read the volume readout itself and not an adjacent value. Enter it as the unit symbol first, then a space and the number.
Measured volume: ft³ 475.42
